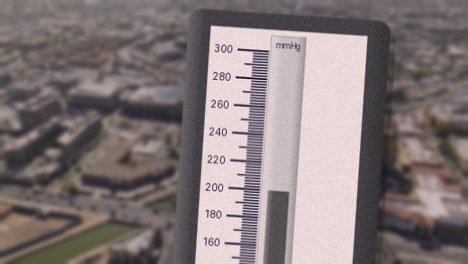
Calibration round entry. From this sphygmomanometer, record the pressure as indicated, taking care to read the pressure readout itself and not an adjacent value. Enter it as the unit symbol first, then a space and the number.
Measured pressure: mmHg 200
